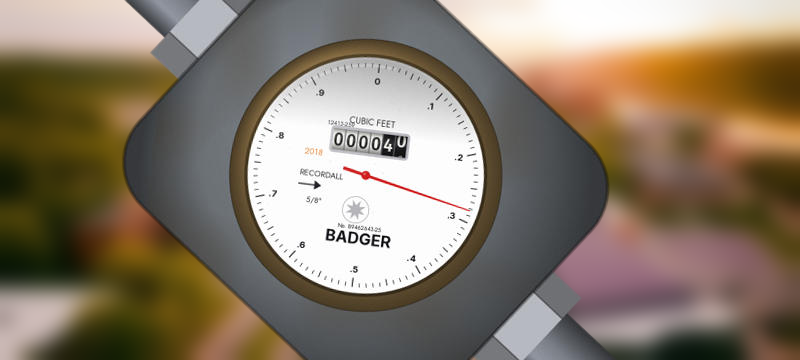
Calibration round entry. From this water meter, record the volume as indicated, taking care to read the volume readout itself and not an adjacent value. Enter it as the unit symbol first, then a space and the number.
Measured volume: ft³ 40.28
